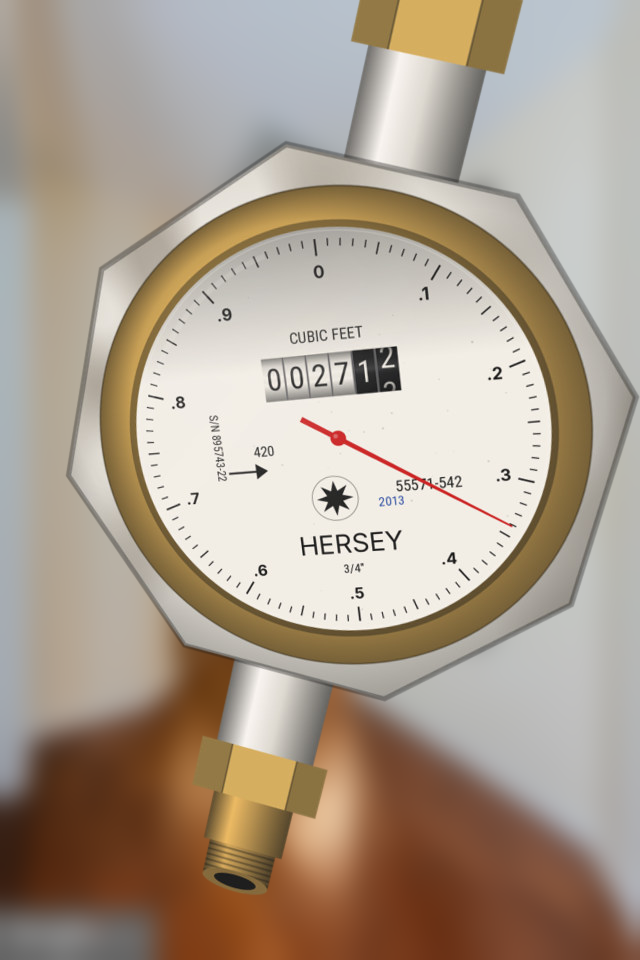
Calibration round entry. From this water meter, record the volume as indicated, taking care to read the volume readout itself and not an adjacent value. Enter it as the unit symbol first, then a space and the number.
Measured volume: ft³ 2712.34
